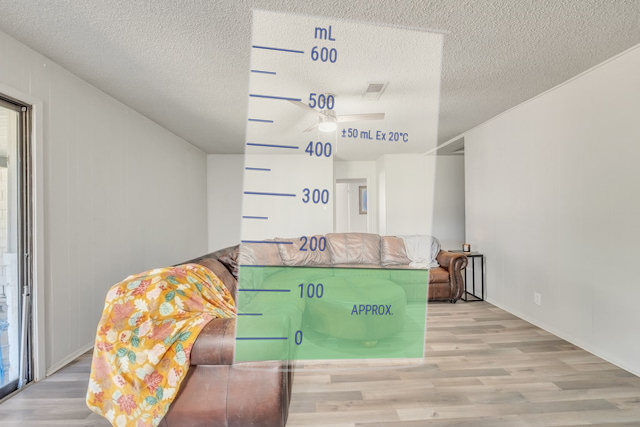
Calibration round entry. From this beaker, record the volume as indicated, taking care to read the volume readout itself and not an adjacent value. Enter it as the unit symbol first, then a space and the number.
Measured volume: mL 150
